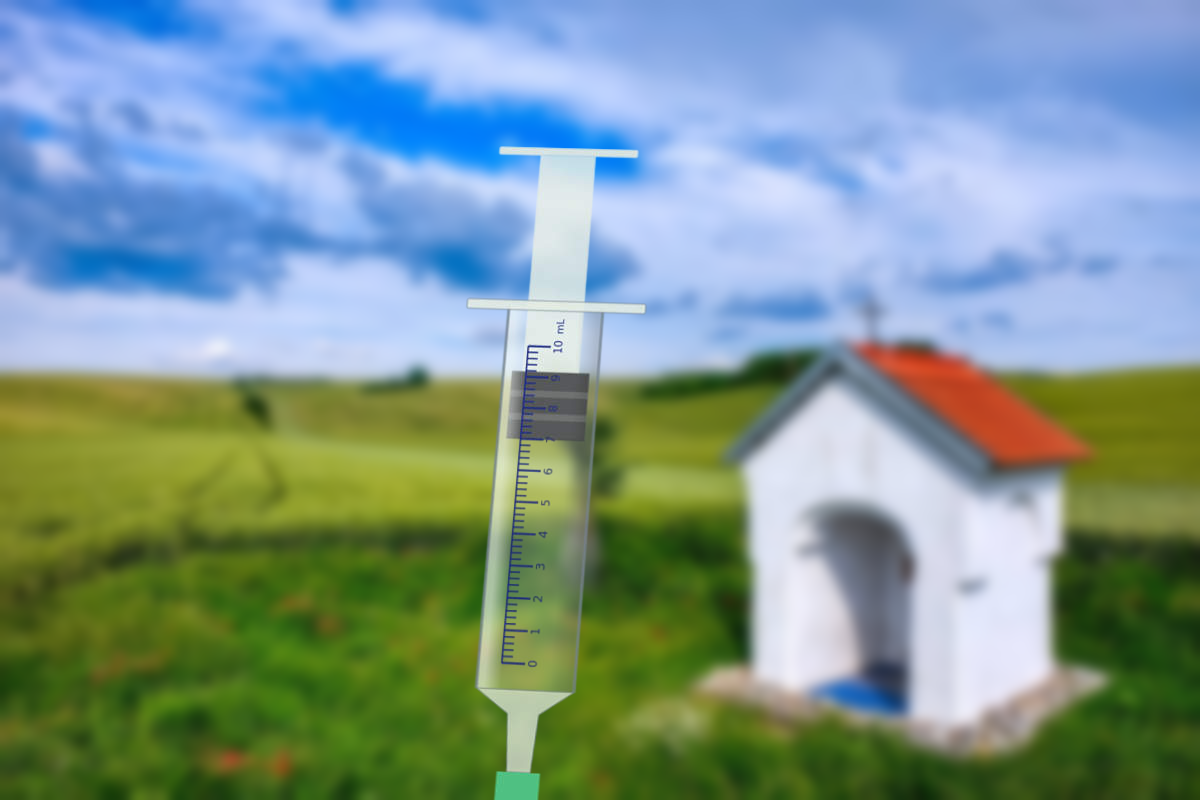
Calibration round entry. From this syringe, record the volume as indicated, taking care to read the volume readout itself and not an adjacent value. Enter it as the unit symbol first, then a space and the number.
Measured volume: mL 7
